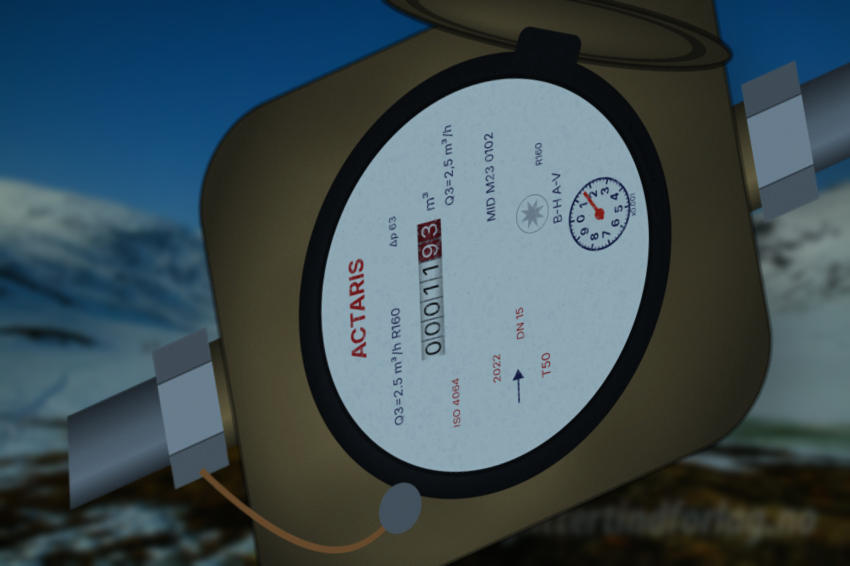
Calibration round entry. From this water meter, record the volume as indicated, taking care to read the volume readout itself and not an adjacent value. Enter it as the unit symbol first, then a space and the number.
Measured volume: m³ 11.931
